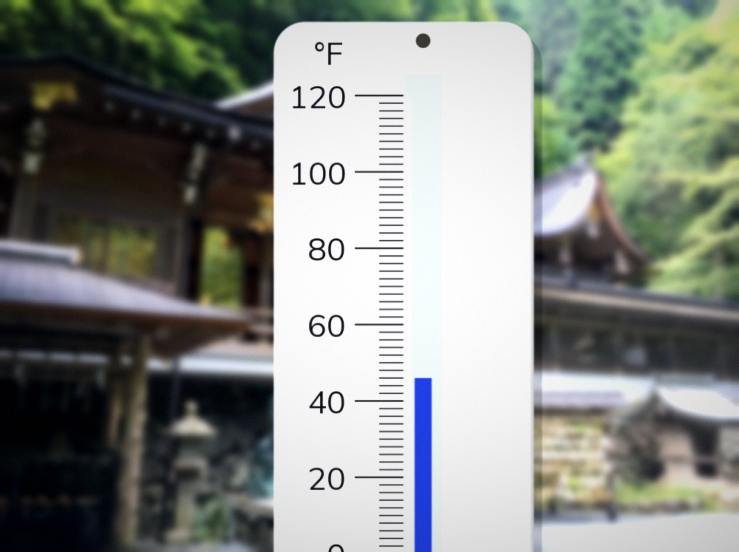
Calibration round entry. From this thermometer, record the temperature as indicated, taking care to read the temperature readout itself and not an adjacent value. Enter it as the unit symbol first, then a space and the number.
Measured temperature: °F 46
